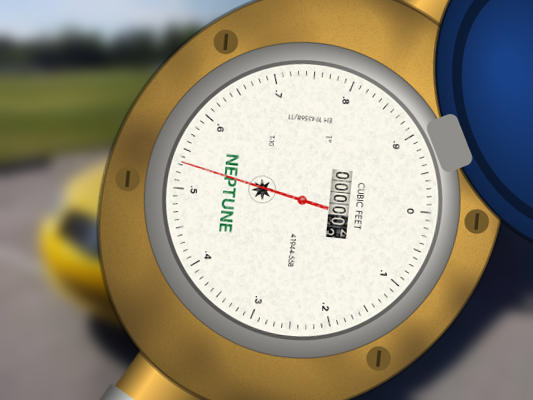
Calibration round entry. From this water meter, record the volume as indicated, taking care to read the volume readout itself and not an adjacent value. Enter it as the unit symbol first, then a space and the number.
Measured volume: ft³ 2.53
